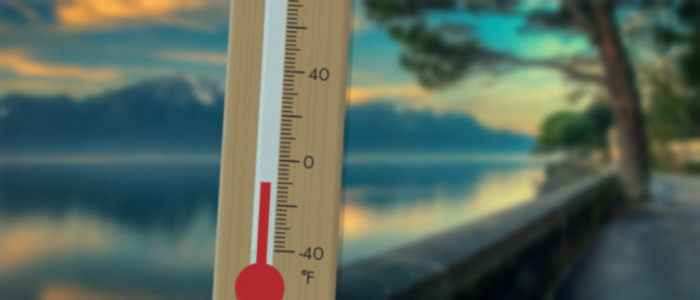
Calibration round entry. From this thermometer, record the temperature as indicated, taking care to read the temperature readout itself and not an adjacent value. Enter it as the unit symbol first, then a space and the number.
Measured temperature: °F -10
